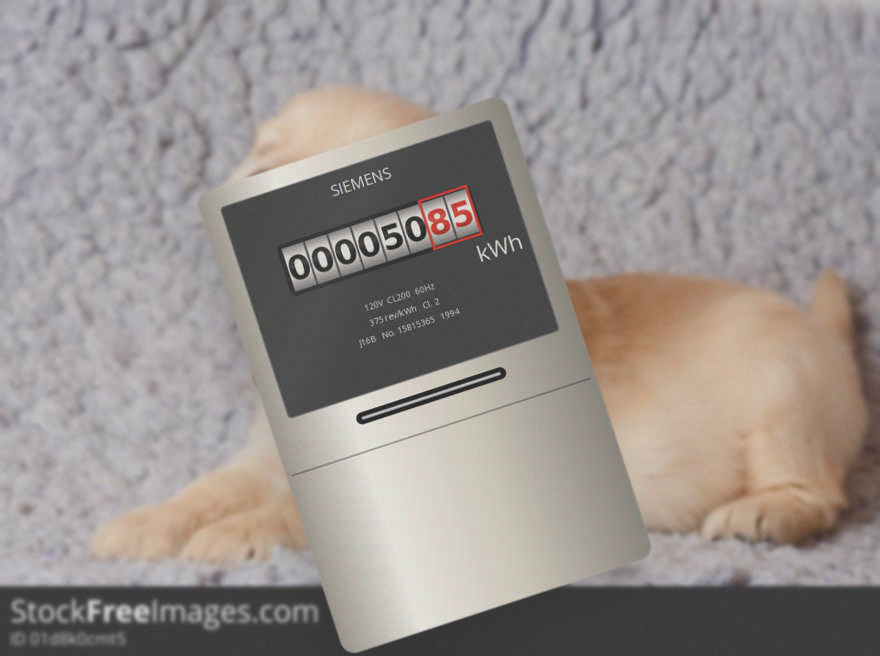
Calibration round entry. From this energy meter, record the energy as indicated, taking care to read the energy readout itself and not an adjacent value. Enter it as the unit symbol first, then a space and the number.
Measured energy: kWh 50.85
